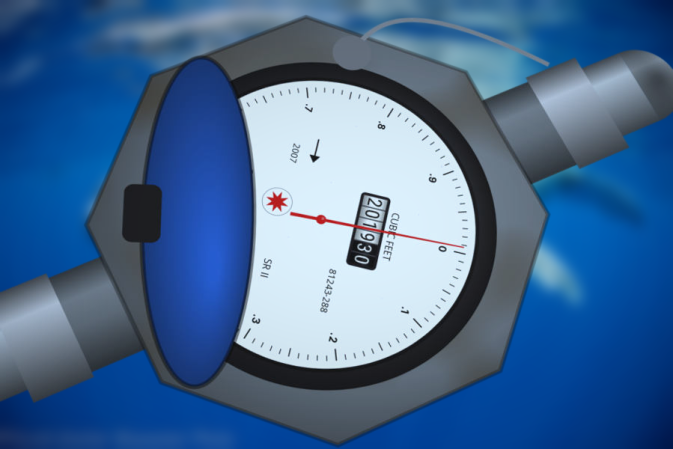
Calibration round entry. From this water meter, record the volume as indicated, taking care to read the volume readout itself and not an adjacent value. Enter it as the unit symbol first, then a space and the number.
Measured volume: ft³ 201929.99
